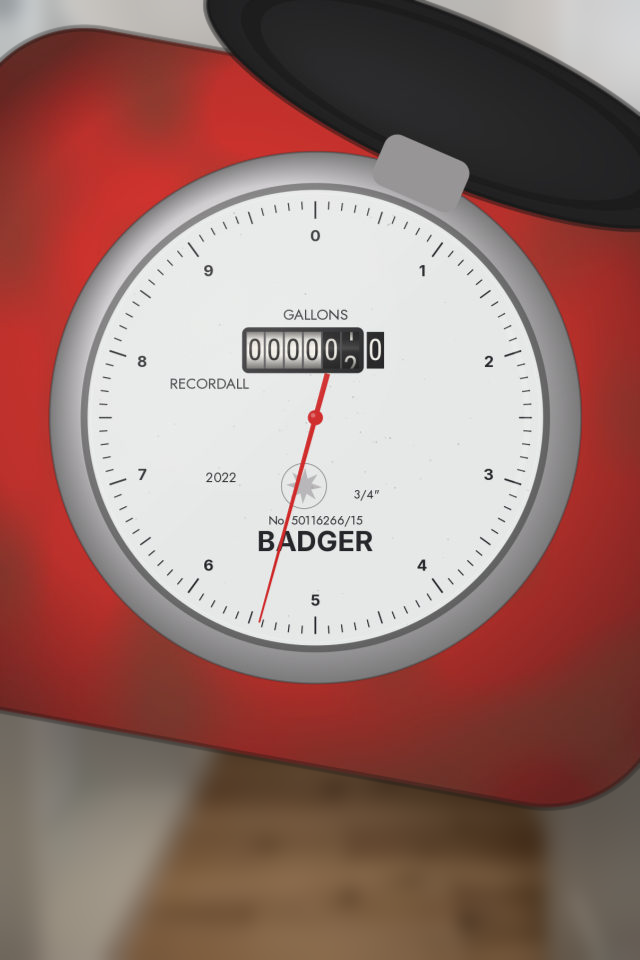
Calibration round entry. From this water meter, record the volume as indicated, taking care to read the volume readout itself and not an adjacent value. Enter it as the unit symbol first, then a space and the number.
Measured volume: gal 15.4
